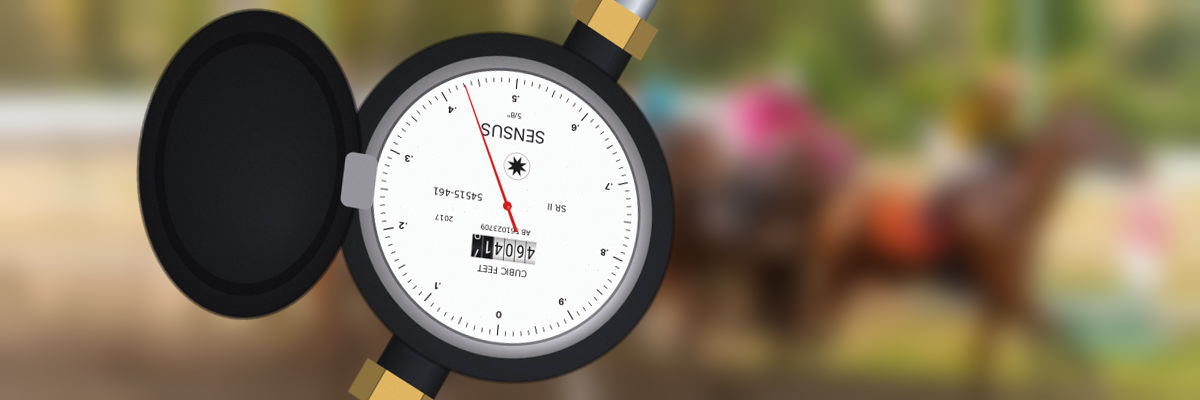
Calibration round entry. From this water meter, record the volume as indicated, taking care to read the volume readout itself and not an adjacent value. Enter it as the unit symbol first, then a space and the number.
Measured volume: ft³ 460417.43
